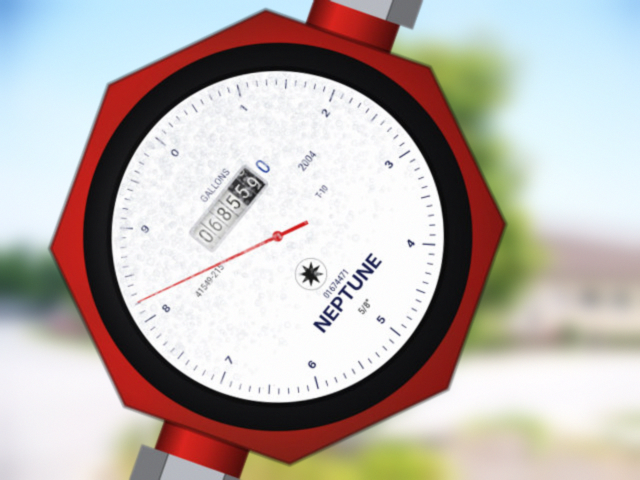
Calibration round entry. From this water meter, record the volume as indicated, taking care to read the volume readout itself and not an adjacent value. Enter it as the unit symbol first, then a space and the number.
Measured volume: gal 685588.2
